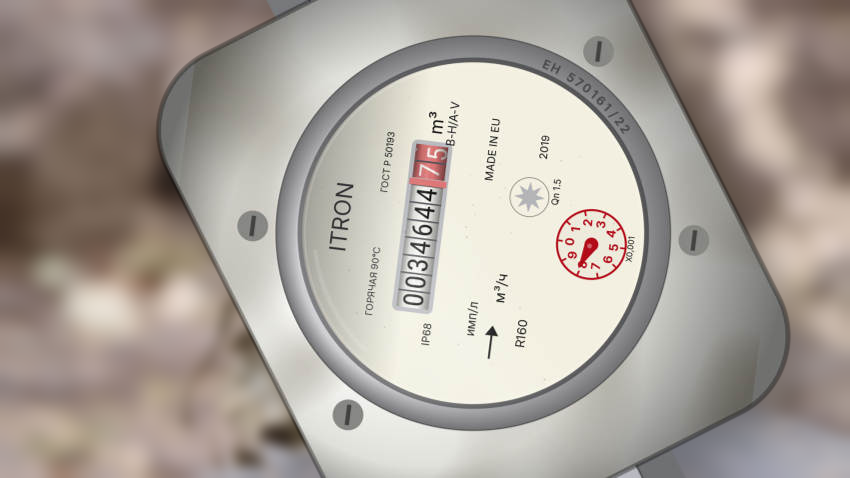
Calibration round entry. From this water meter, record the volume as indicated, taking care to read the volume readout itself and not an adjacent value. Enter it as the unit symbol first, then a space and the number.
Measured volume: m³ 34644.748
